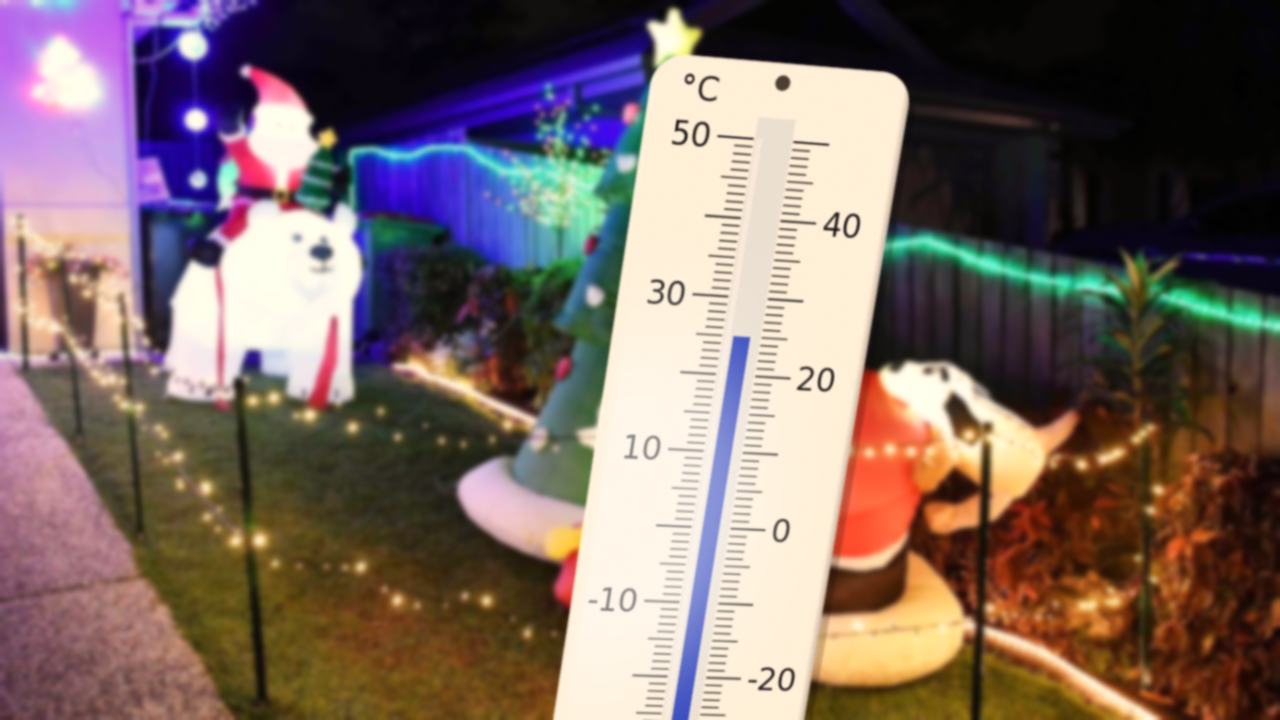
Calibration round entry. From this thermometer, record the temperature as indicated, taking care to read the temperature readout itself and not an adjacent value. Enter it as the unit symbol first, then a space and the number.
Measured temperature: °C 25
